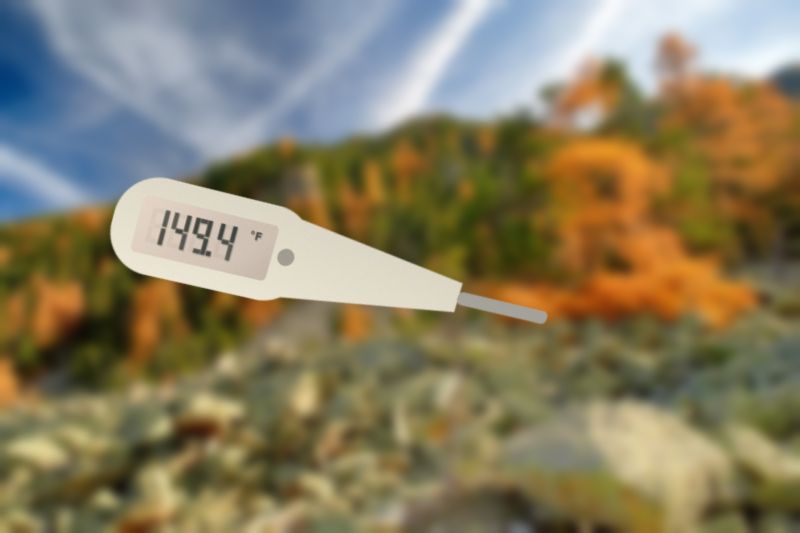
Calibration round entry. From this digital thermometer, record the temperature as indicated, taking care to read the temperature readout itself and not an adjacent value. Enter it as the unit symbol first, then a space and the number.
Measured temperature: °F 149.4
